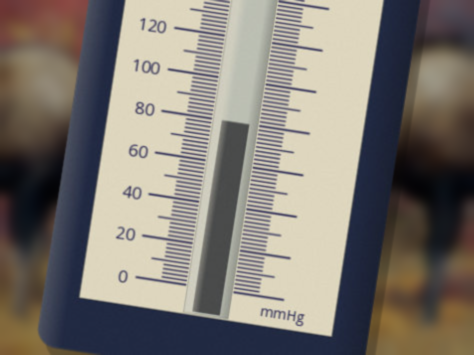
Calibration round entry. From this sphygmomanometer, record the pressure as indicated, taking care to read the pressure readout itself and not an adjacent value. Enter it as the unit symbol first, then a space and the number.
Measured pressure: mmHg 80
